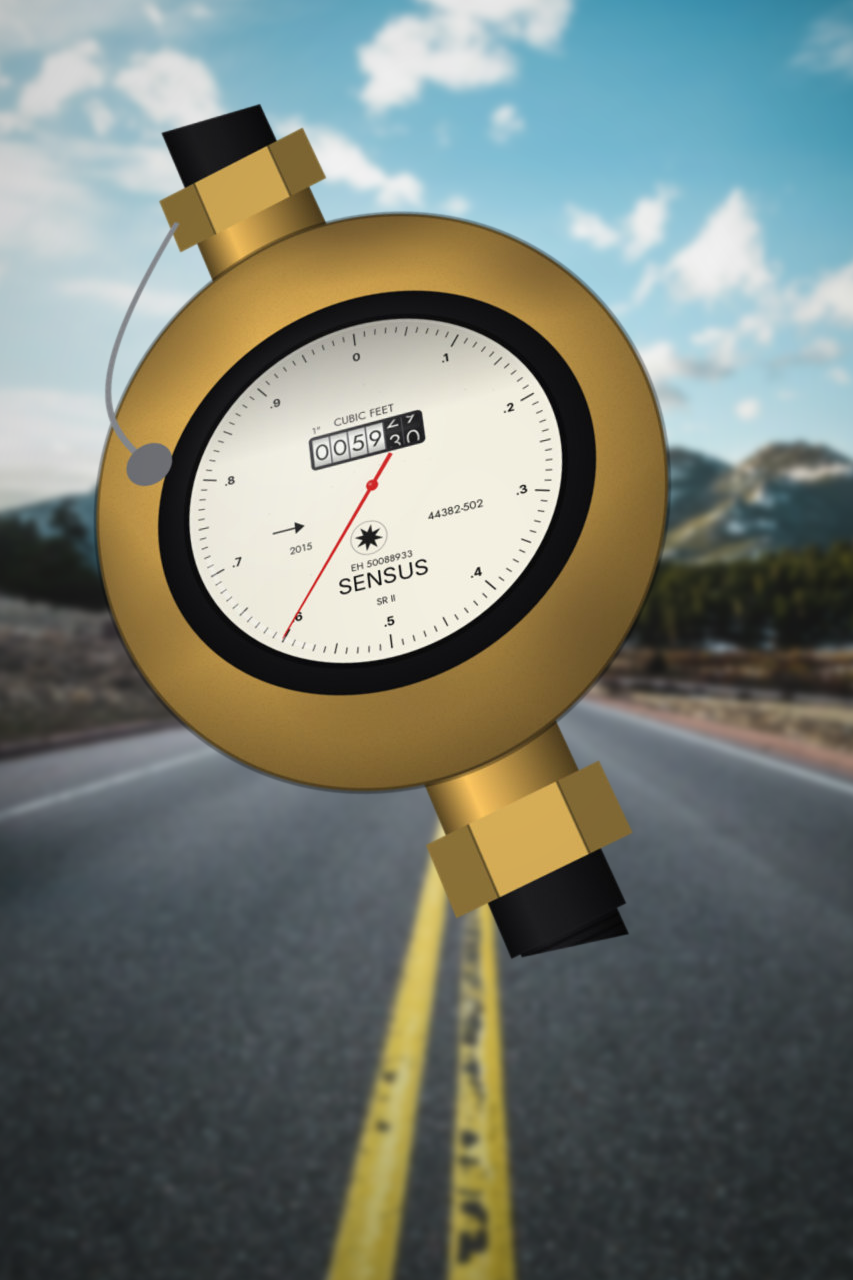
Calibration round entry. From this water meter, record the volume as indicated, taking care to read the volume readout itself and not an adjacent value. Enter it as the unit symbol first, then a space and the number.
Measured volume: ft³ 5929.60
